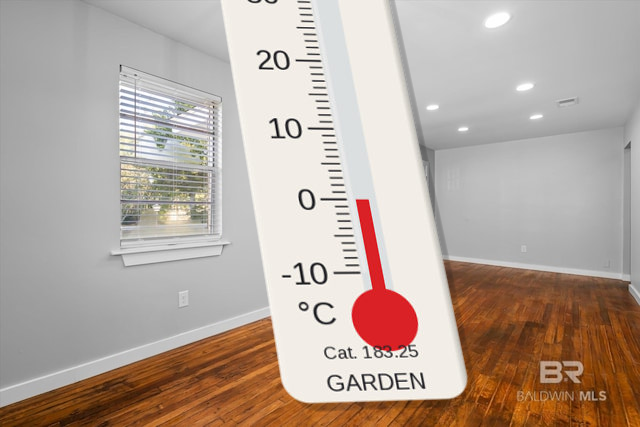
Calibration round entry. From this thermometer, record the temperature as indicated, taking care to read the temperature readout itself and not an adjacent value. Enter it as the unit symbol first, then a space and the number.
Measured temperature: °C 0
